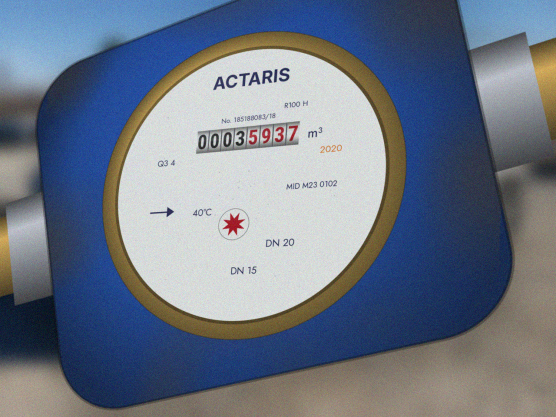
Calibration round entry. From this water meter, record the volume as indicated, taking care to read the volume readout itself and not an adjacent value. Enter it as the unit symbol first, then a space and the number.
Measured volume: m³ 3.5937
